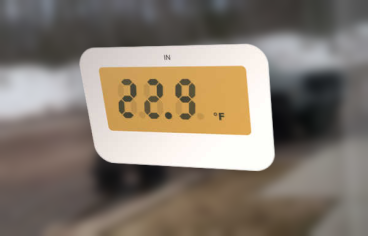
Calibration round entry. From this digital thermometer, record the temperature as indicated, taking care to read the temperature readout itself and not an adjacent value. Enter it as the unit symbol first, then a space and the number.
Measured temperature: °F 22.9
